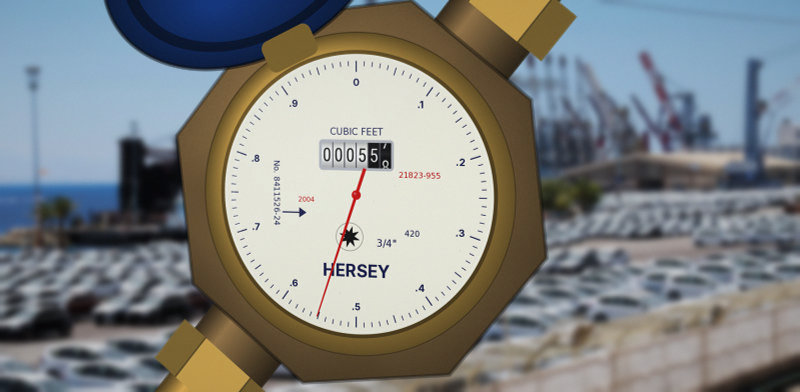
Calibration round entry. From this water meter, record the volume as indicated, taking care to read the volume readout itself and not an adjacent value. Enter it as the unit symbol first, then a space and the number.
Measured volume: ft³ 557.55
